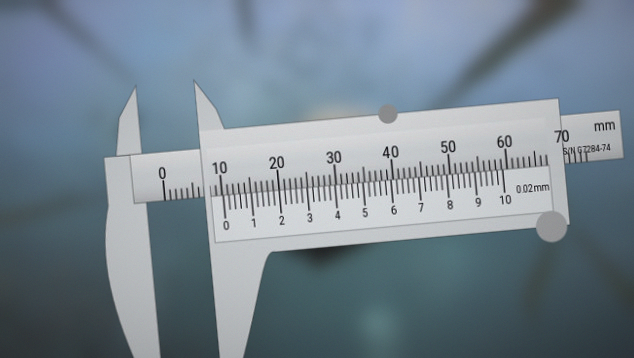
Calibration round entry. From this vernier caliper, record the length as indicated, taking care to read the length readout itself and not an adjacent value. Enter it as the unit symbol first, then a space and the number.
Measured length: mm 10.2
